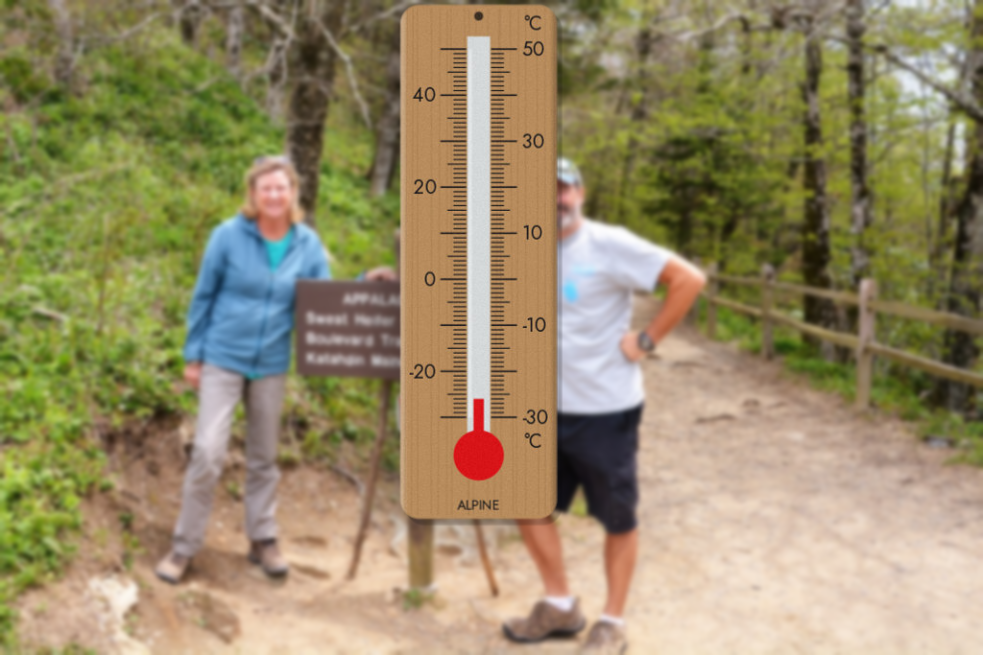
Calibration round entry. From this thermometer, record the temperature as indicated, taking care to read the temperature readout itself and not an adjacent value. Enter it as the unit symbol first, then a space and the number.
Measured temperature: °C -26
